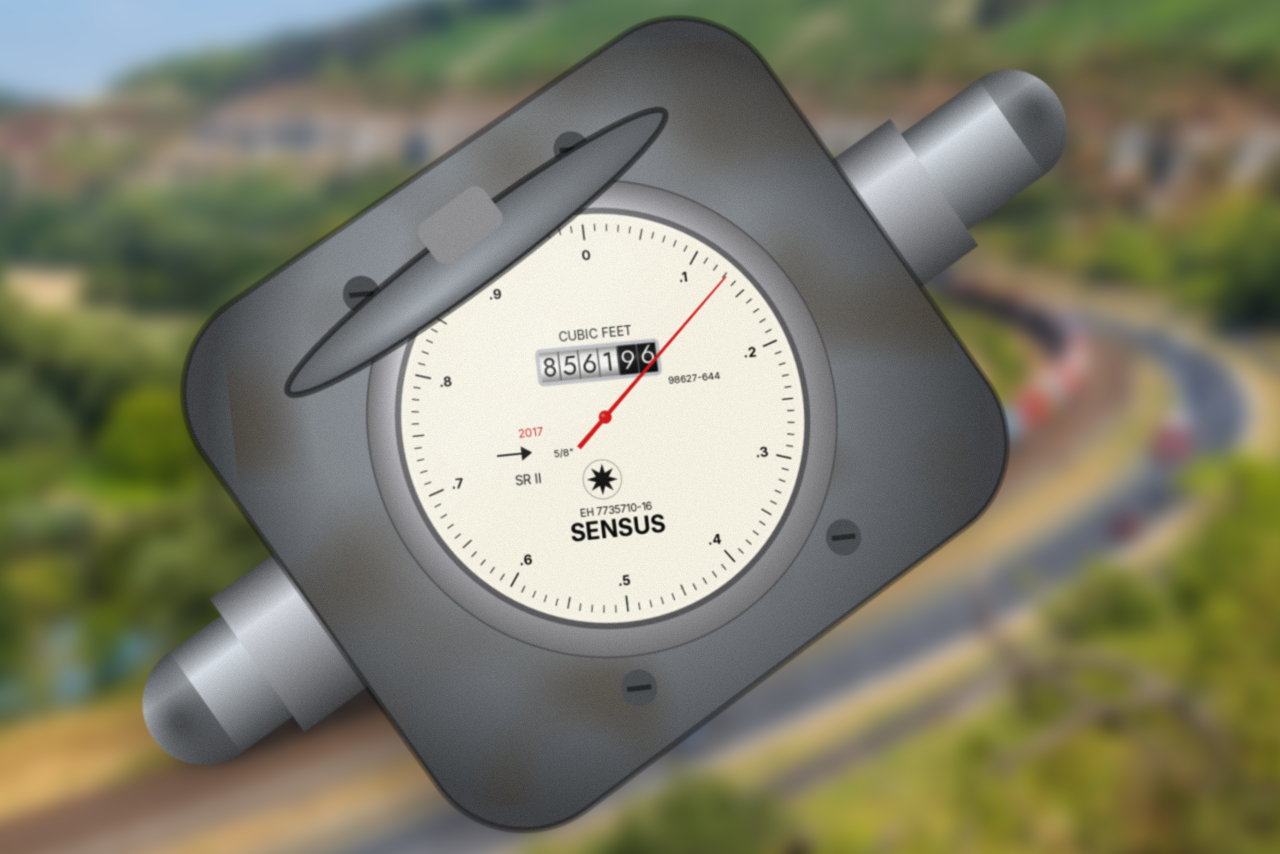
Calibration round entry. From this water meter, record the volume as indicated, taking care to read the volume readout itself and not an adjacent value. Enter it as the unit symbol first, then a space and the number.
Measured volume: ft³ 856196.13
